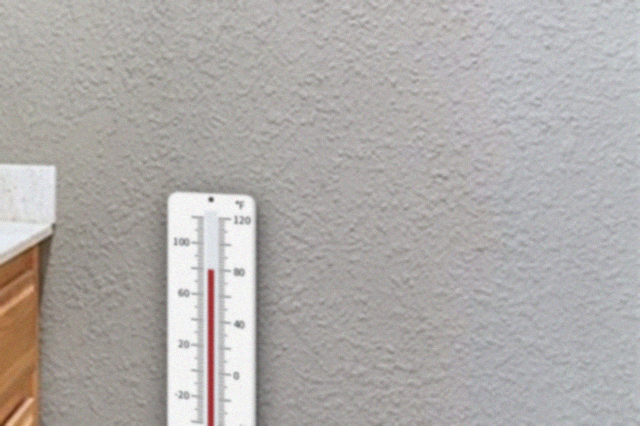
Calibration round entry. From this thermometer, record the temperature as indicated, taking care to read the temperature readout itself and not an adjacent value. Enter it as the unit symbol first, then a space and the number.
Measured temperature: °F 80
